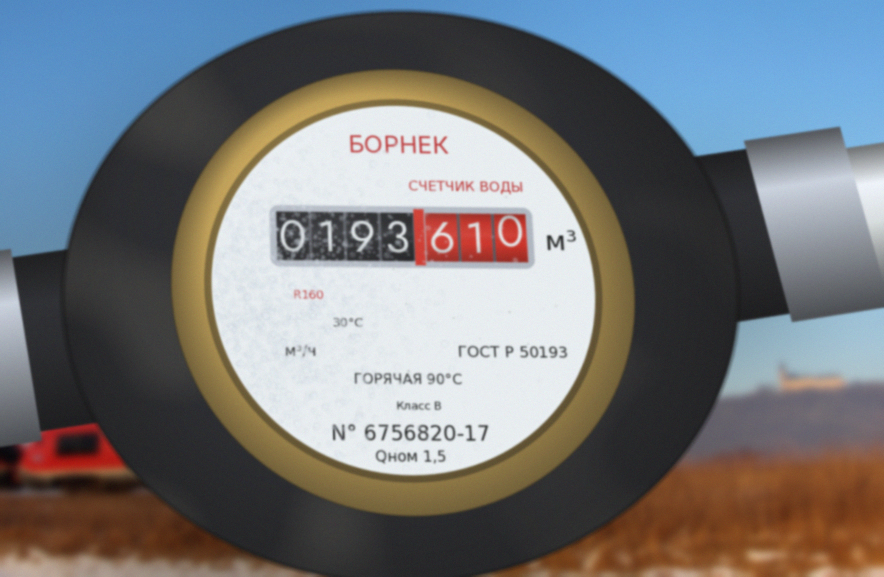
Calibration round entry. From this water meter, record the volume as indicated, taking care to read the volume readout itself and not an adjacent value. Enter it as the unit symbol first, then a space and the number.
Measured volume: m³ 193.610
